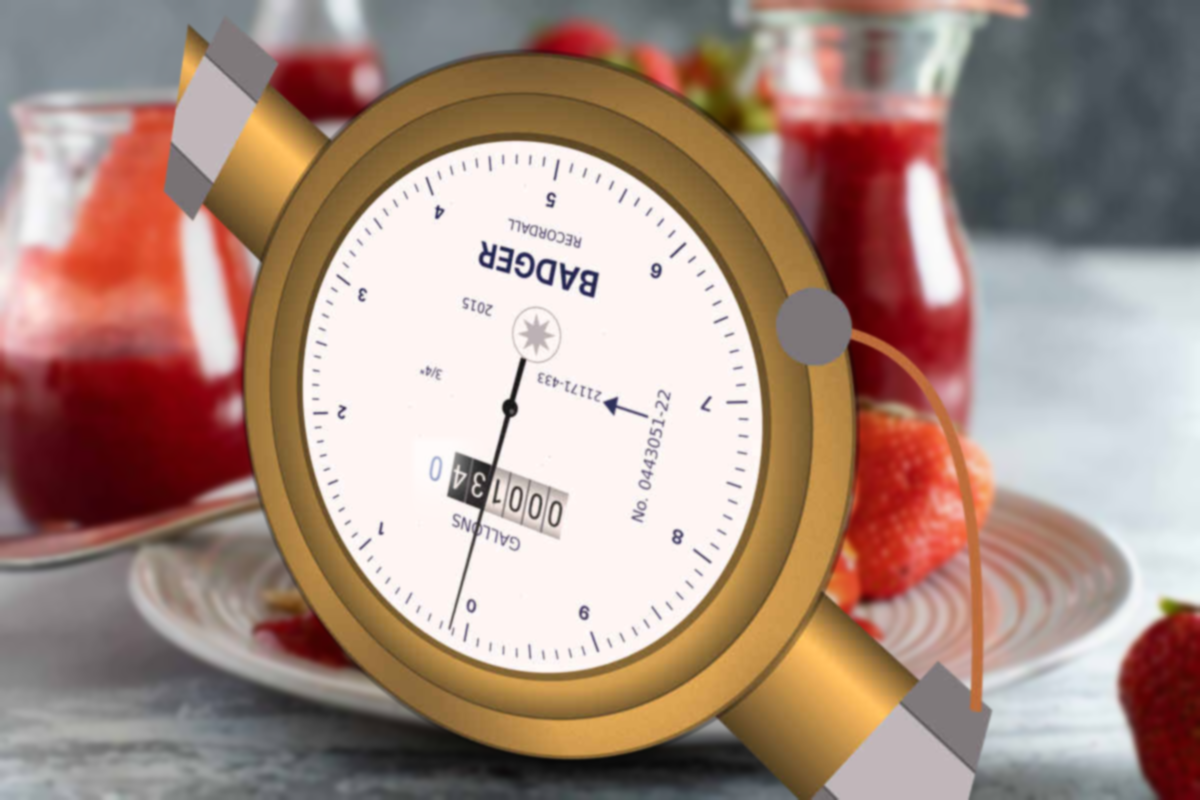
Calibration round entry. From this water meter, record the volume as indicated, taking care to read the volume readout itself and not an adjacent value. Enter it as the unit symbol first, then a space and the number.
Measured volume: gal 1340.1
